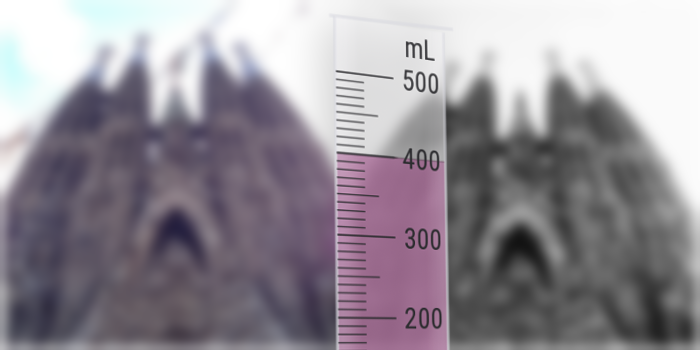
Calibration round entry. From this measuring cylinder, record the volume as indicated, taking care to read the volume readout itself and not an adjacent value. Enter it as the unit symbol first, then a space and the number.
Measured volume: mL 400
